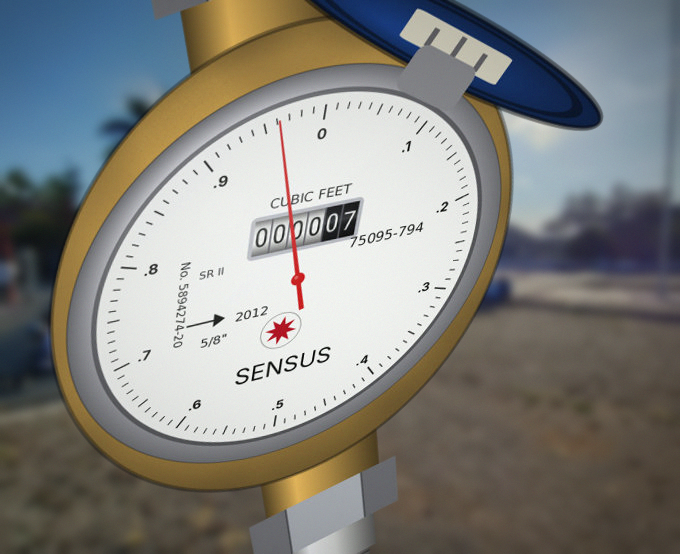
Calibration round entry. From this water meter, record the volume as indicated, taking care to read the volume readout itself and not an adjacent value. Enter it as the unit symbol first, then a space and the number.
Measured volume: ft³ 6.96
